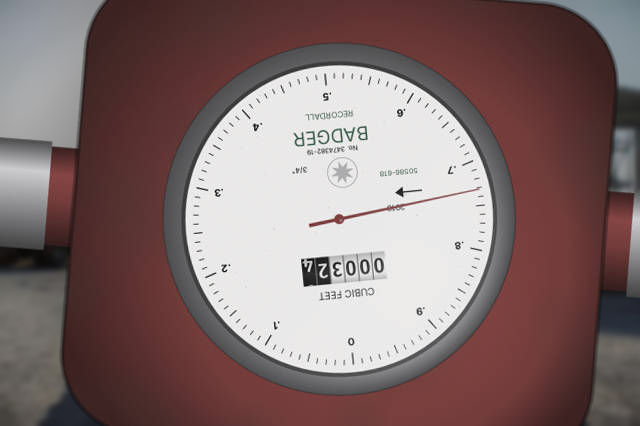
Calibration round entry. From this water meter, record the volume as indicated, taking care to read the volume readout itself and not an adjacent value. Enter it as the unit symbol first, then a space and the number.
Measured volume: ft³ 323.73
